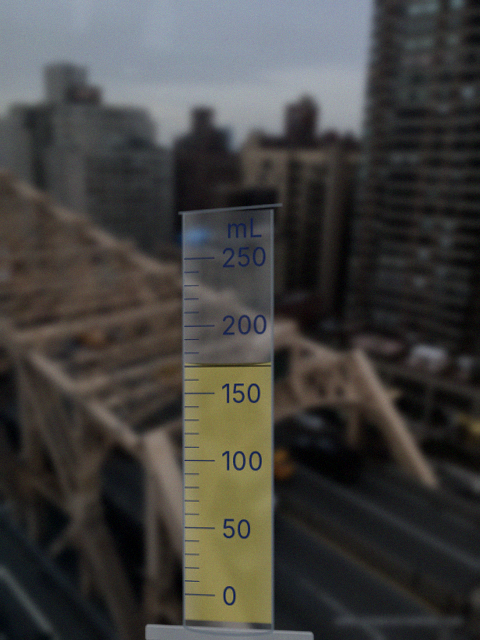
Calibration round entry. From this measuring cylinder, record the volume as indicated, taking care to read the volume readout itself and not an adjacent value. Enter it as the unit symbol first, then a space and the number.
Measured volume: mL 170
